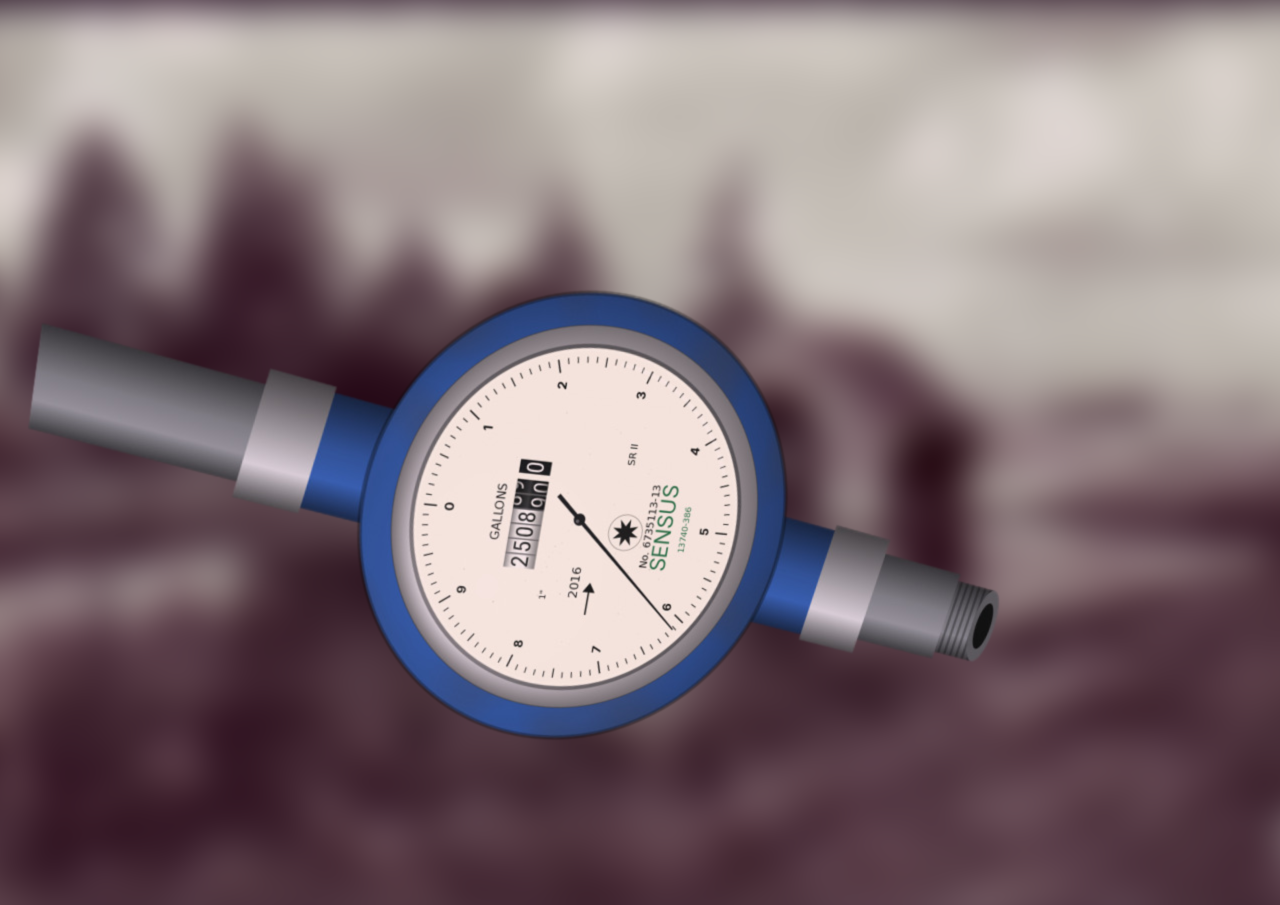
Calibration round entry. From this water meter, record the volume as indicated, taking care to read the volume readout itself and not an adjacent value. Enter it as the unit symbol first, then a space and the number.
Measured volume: gal 2508896.1
